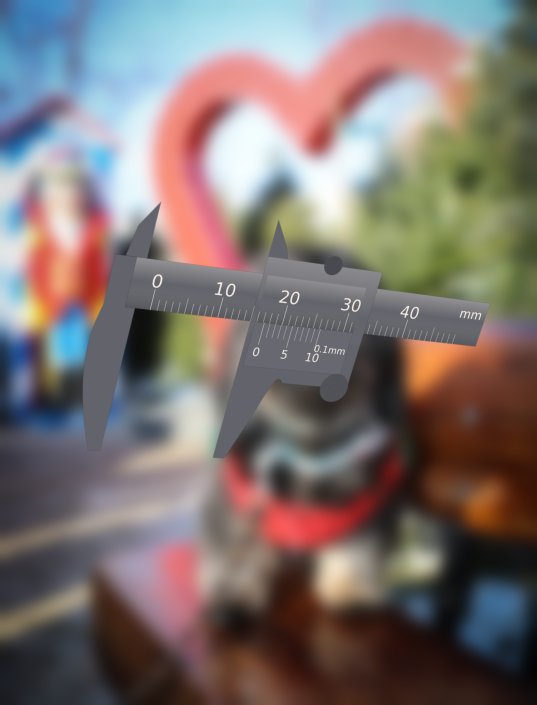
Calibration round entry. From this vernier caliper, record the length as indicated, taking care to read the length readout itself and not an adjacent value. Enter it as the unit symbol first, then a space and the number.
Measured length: mm 17.2
